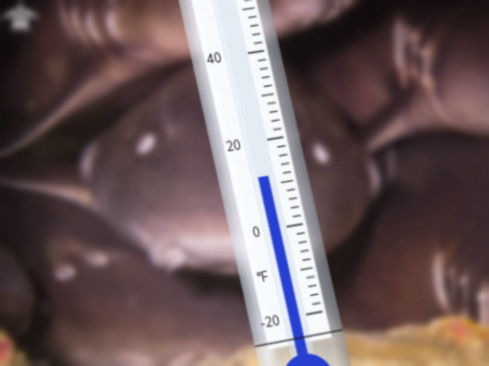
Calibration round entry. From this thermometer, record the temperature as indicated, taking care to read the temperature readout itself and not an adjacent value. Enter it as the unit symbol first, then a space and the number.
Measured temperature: °F 12
